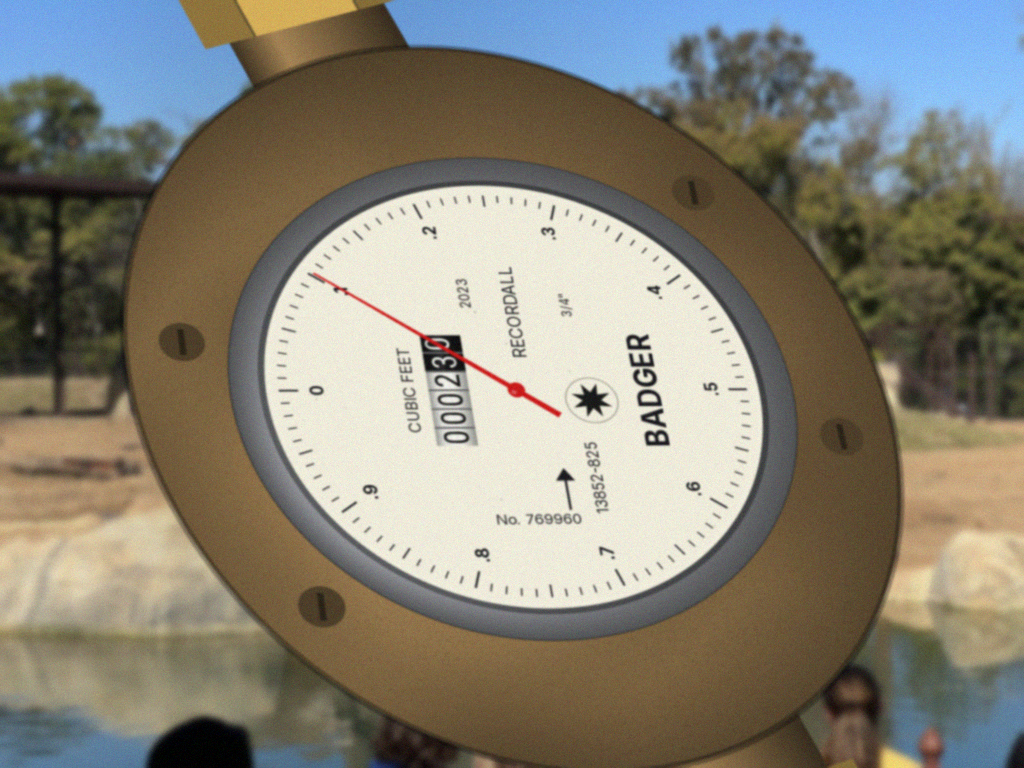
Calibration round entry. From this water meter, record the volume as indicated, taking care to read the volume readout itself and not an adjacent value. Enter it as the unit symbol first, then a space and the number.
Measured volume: ft³ 230.10
